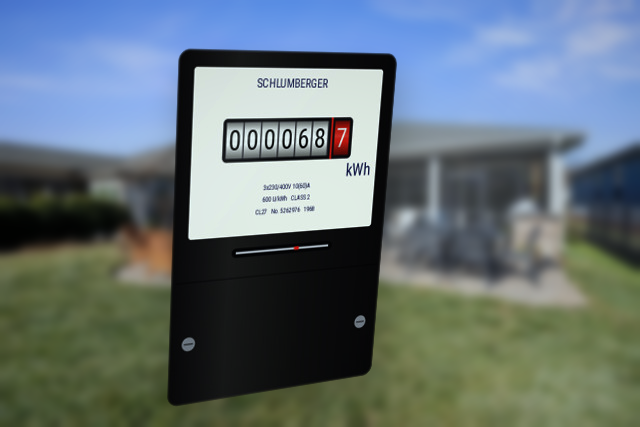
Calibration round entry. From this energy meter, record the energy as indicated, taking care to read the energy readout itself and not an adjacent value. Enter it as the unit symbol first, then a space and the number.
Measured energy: kWh 68.7
